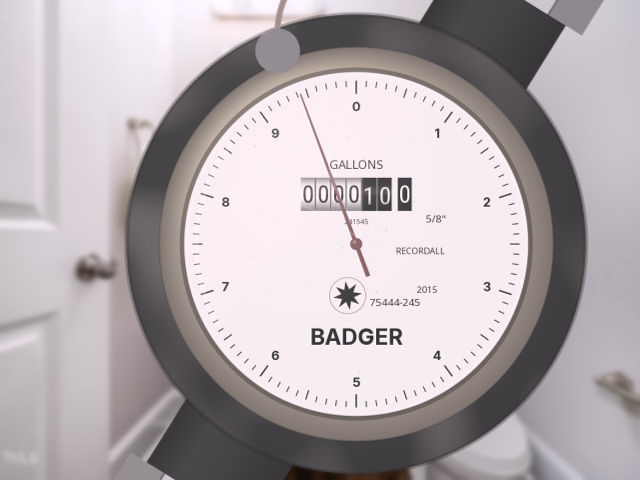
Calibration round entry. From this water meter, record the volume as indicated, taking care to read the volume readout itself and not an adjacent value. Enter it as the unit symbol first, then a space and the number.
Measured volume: gal 99.4
